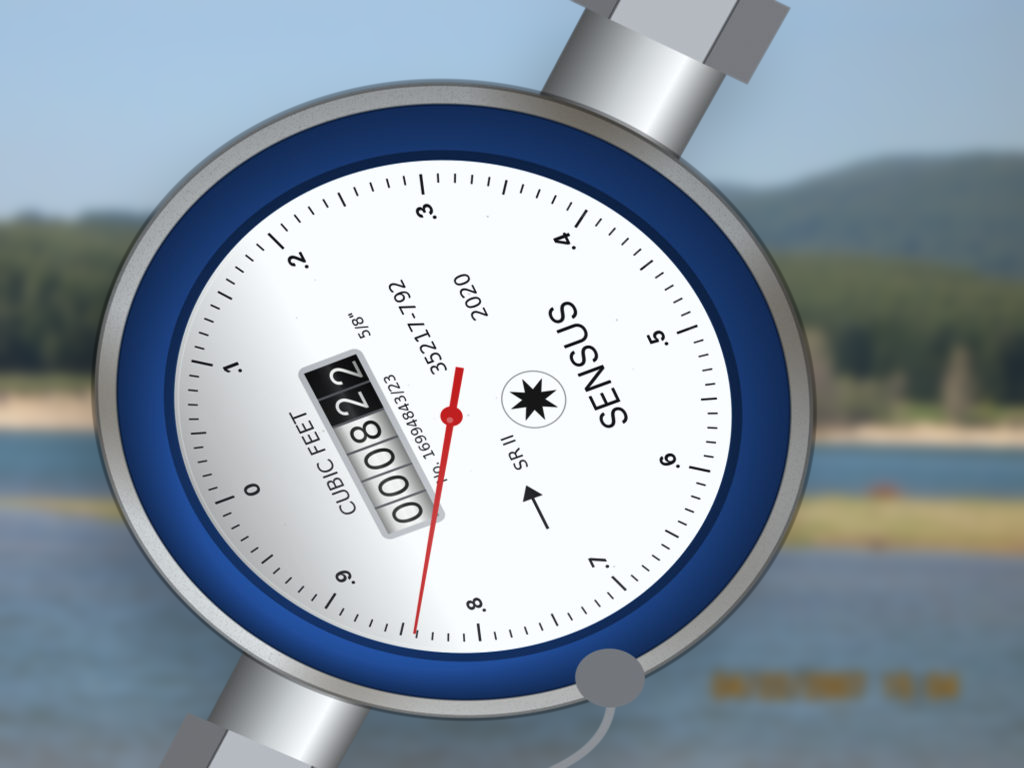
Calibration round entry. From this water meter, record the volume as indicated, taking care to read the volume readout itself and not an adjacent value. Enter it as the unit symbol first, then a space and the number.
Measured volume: ft³ 821.84
